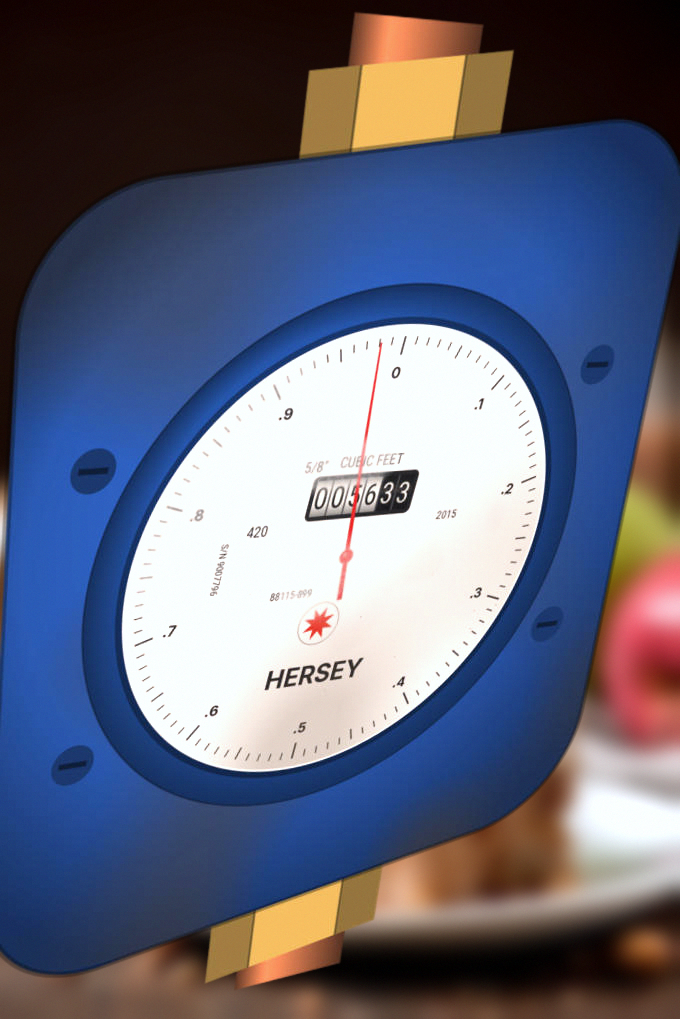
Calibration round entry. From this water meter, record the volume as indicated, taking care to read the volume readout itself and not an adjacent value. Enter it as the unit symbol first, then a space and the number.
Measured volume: ft³ 5632.98
